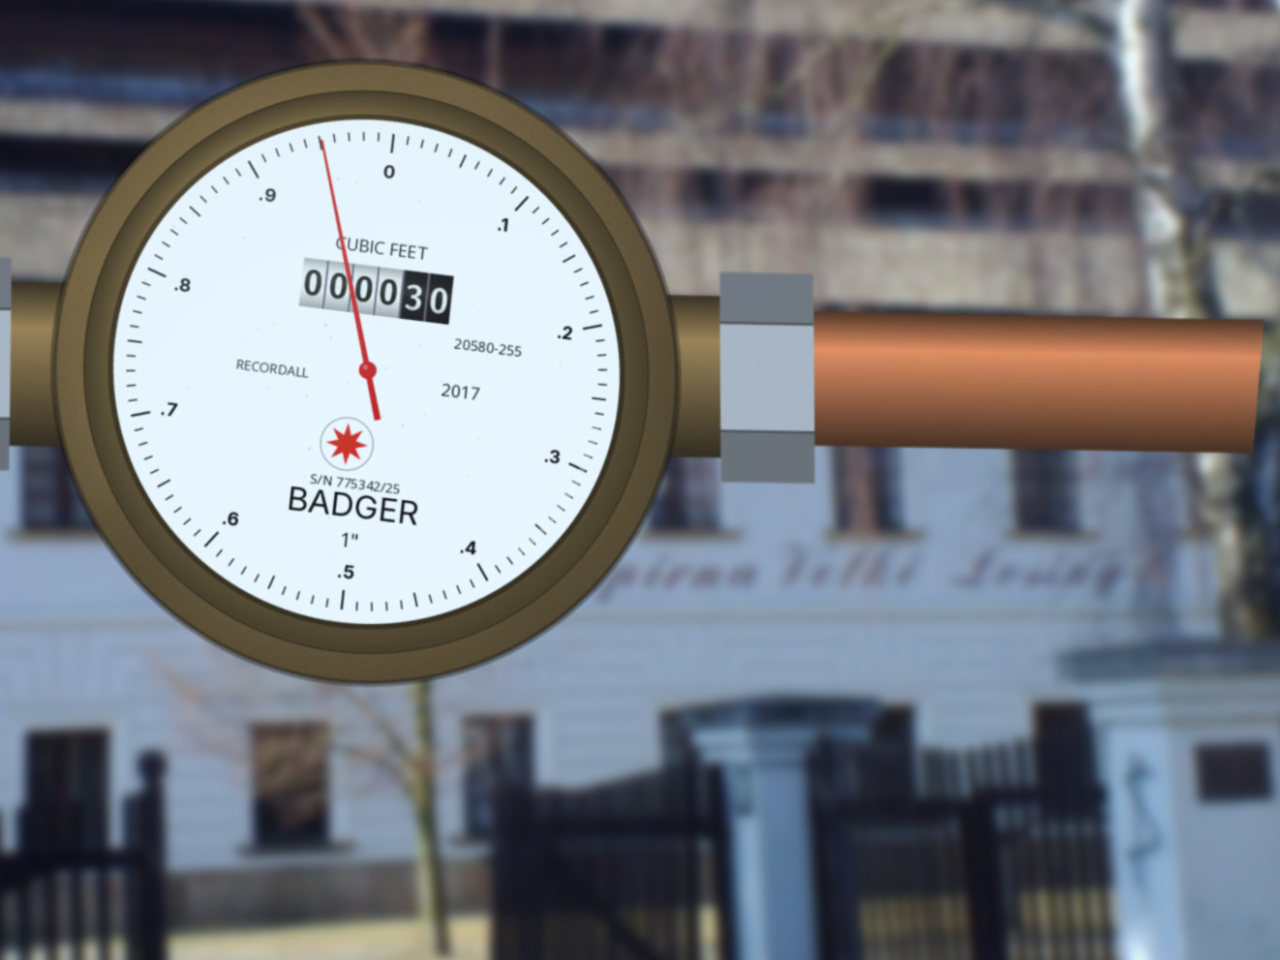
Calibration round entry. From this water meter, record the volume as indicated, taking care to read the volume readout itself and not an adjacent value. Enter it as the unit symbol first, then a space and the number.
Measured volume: ft³ 29.95
